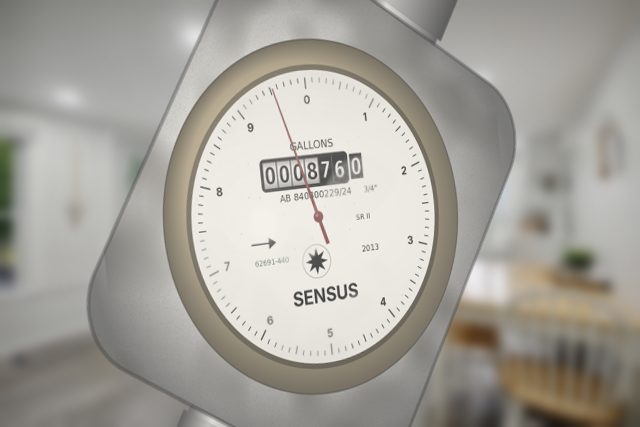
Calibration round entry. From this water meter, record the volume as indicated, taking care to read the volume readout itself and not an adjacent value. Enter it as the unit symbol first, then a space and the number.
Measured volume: gal 8759.5
